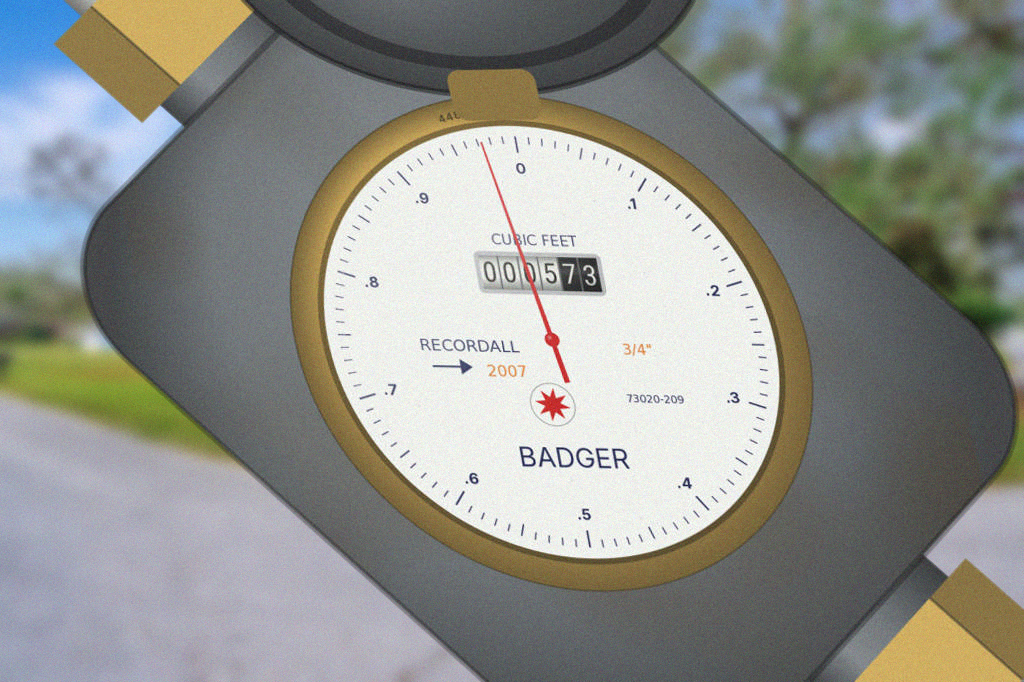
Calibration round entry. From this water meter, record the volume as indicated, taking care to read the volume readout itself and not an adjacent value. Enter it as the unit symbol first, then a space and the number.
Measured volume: ft³ 572.97
